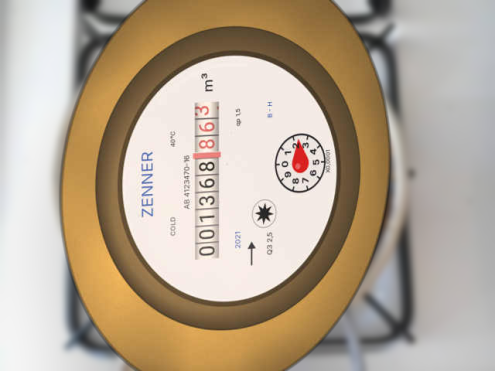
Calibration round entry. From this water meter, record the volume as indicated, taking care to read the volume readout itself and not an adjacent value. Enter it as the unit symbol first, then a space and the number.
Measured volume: m³ 1368.8632
